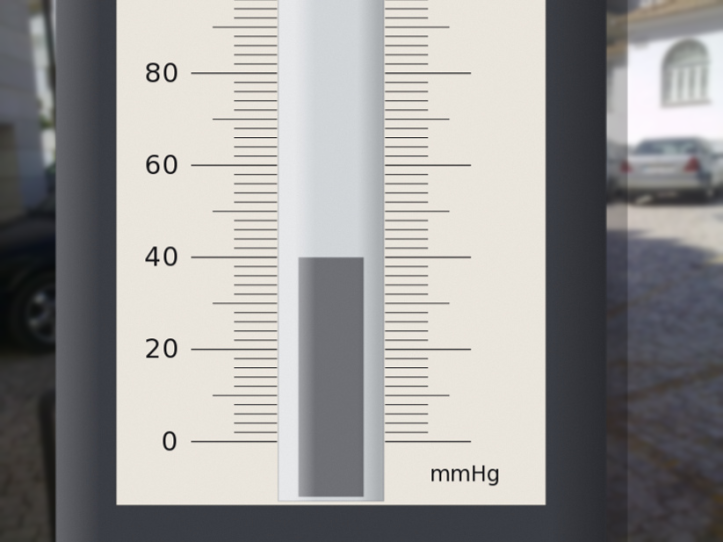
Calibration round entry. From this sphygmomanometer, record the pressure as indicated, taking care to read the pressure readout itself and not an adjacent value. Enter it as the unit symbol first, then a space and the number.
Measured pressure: mmHg 40
